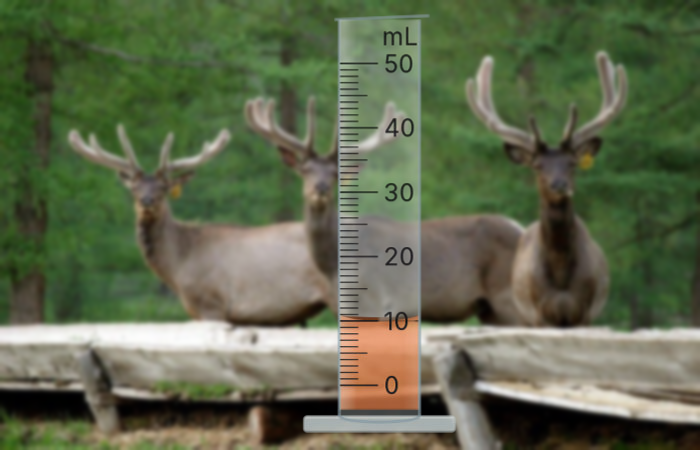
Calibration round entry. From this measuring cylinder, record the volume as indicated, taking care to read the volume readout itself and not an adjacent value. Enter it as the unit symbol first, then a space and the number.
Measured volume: mL 10
